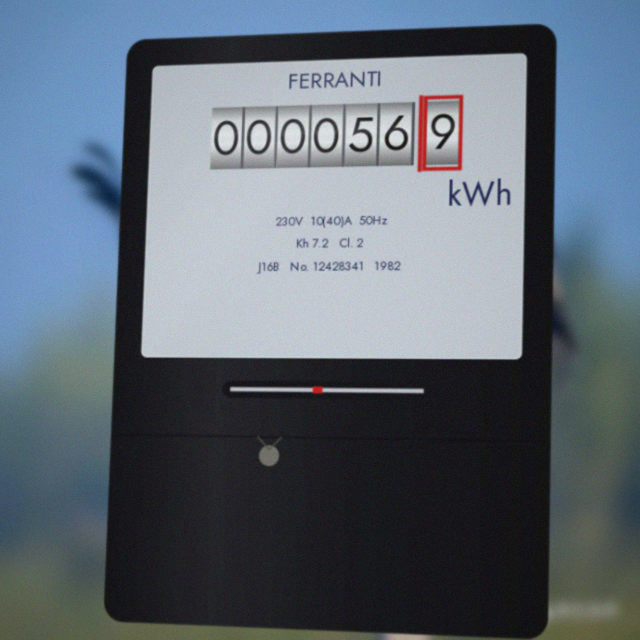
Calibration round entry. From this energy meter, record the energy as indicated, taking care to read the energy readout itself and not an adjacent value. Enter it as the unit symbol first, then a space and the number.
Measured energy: kWh 56.9
